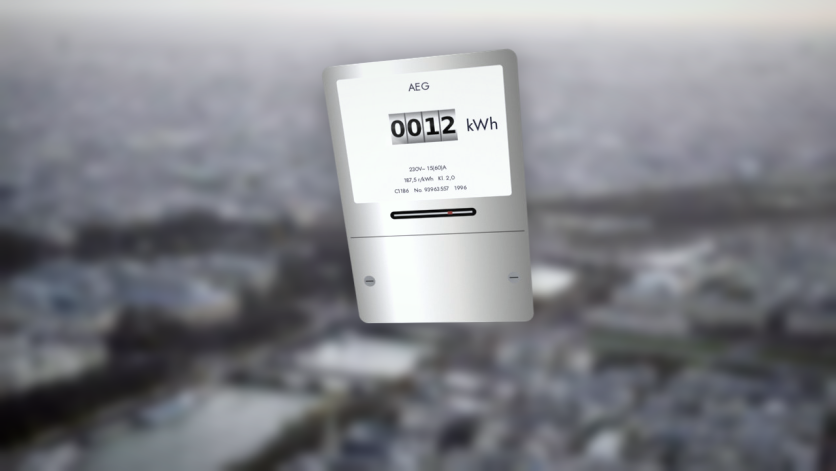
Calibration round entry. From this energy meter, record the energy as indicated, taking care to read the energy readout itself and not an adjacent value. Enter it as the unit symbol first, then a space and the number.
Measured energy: kWh 12
